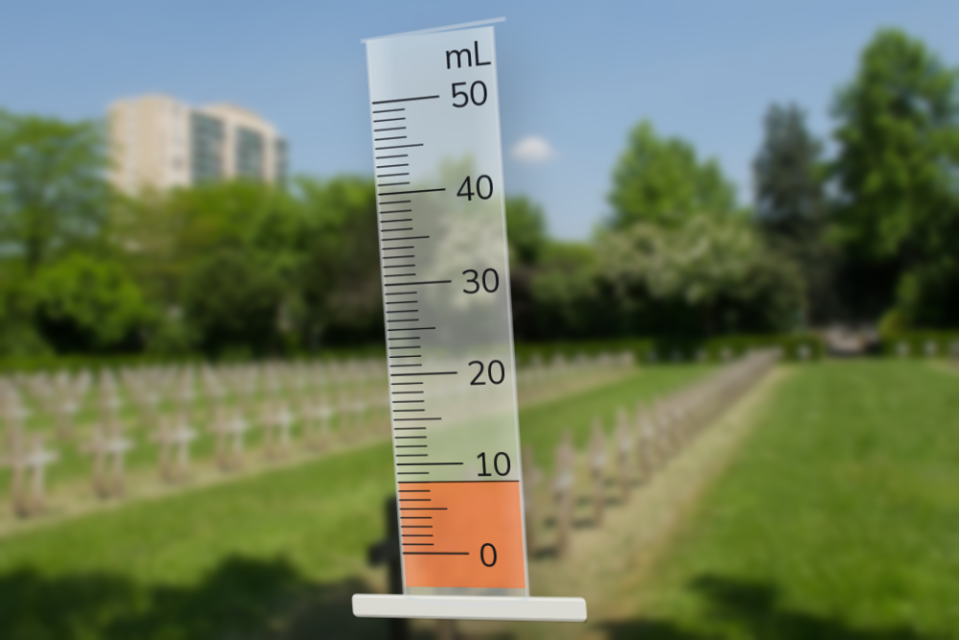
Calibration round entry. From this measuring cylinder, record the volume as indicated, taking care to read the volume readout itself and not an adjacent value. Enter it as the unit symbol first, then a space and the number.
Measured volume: mL 8
